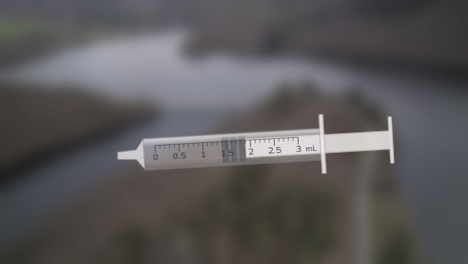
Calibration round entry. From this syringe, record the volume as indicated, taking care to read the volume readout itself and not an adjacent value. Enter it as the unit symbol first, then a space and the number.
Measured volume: mL 1.4
